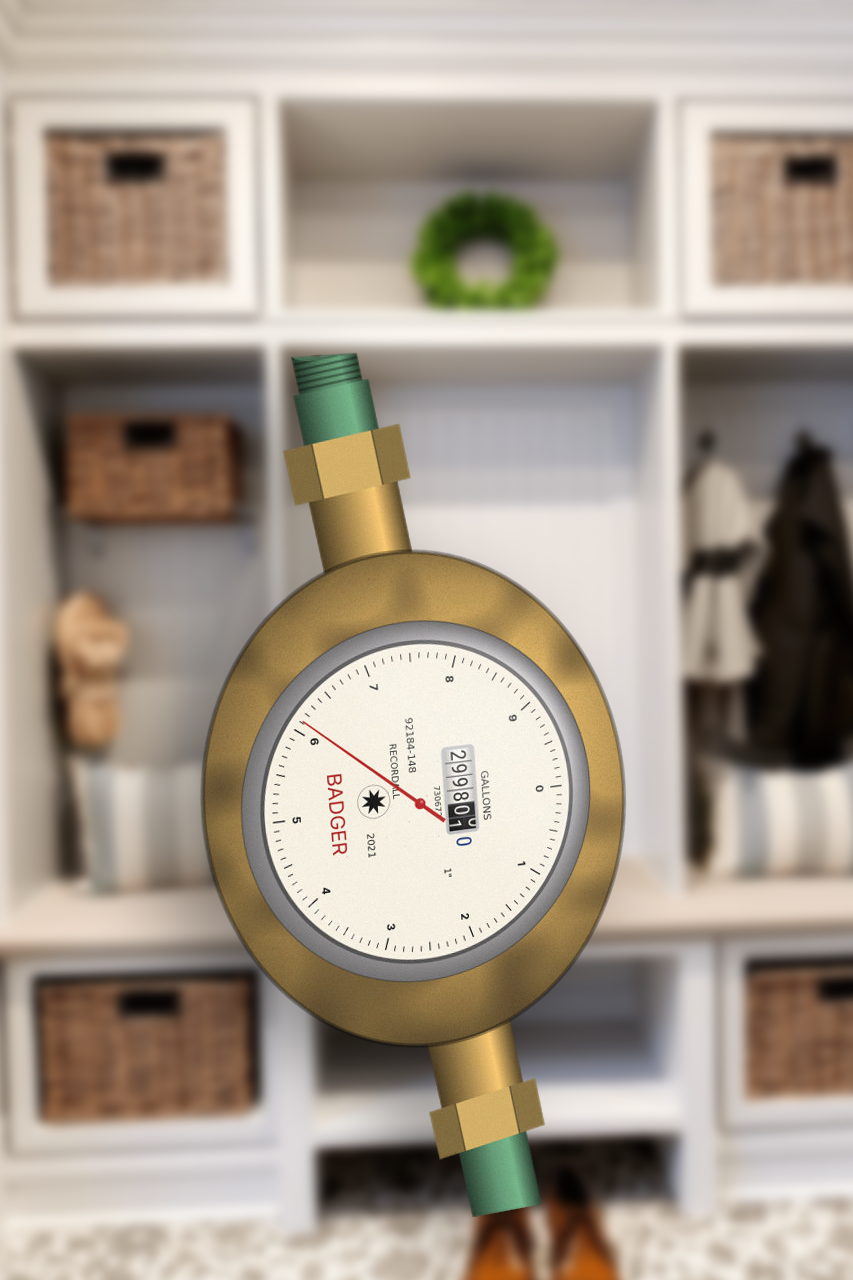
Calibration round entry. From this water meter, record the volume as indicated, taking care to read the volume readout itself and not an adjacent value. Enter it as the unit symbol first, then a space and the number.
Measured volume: gal 2998006.1
